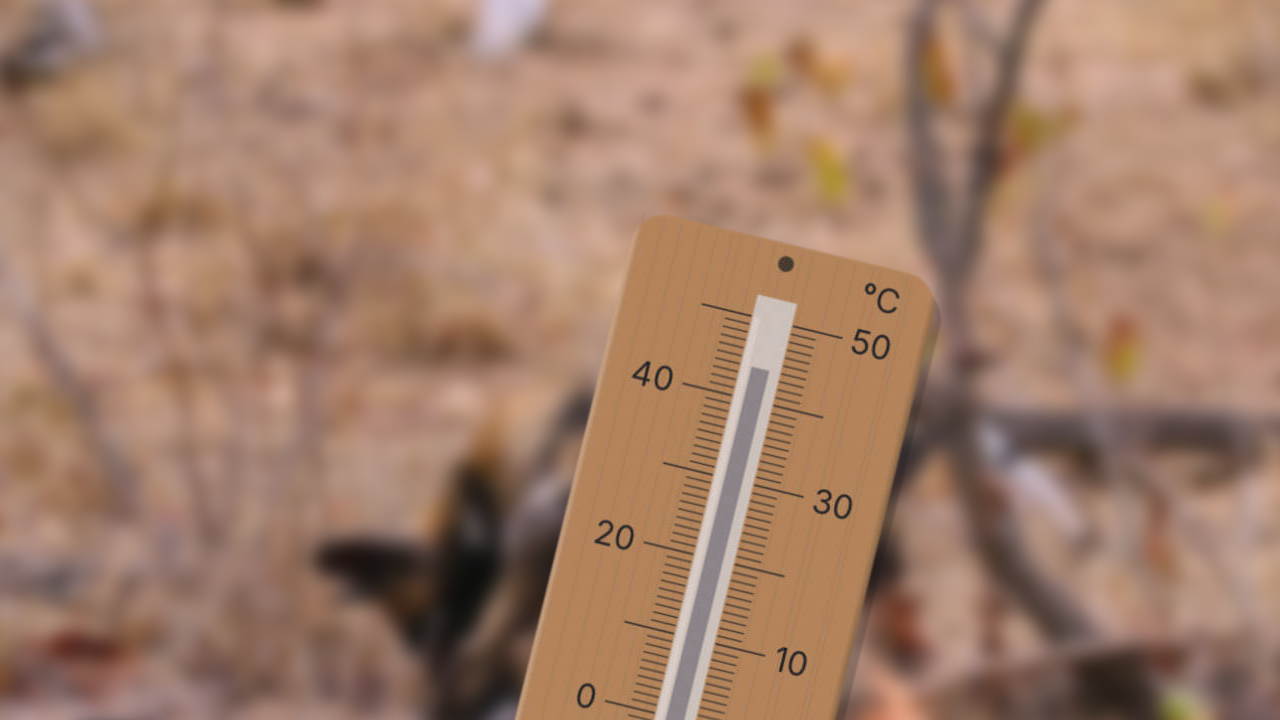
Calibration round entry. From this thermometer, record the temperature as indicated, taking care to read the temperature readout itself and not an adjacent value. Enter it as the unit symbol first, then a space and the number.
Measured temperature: °C 44
